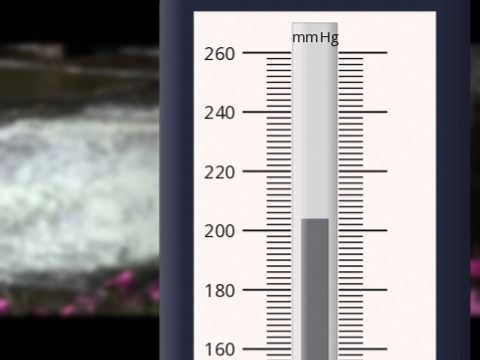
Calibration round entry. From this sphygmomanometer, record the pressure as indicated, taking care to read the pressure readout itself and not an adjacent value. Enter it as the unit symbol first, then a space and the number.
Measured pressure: mmHg 204
